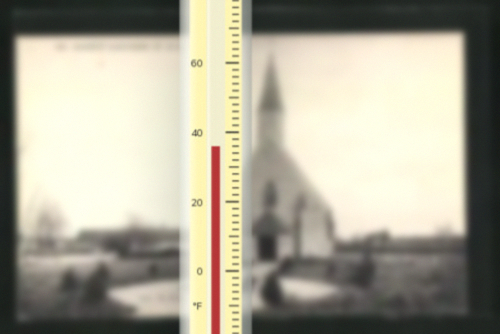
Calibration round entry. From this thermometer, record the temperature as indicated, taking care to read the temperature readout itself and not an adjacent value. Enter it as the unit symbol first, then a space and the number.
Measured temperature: °F 36
